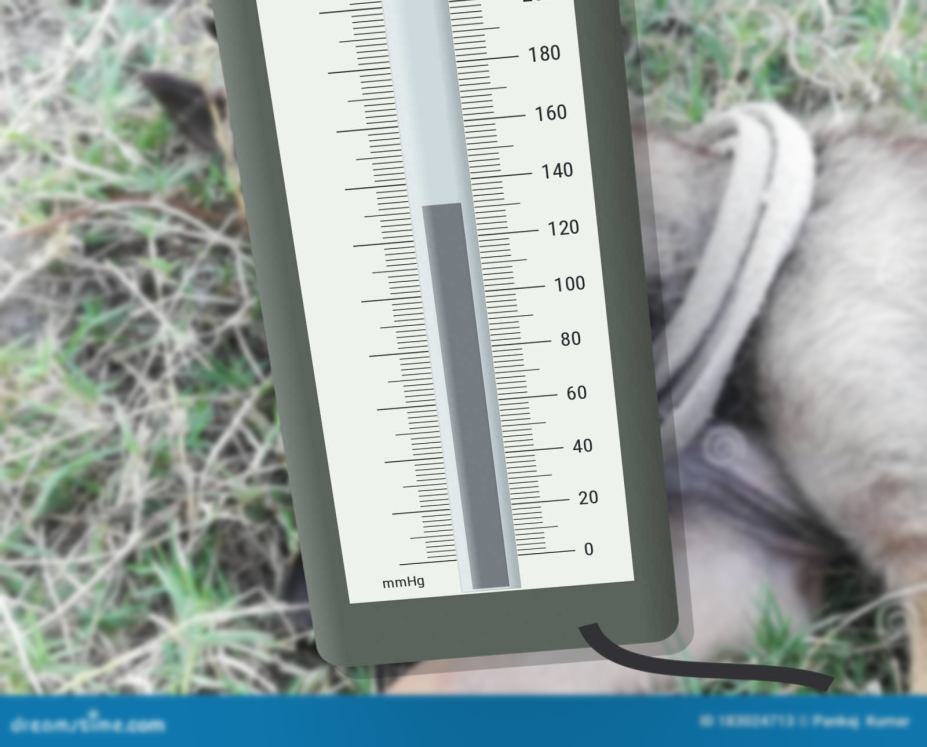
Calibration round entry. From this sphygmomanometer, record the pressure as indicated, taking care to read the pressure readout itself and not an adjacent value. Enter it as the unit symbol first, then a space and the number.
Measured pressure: mmHg 132
